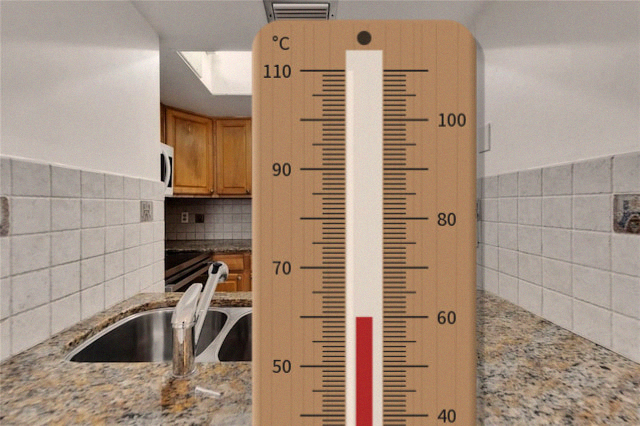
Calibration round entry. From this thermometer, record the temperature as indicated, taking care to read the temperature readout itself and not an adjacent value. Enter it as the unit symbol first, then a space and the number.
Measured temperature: °C 60
